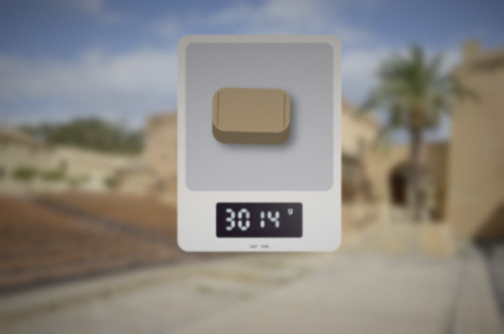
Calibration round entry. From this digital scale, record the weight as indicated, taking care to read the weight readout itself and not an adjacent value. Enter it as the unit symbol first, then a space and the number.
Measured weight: g 3014
